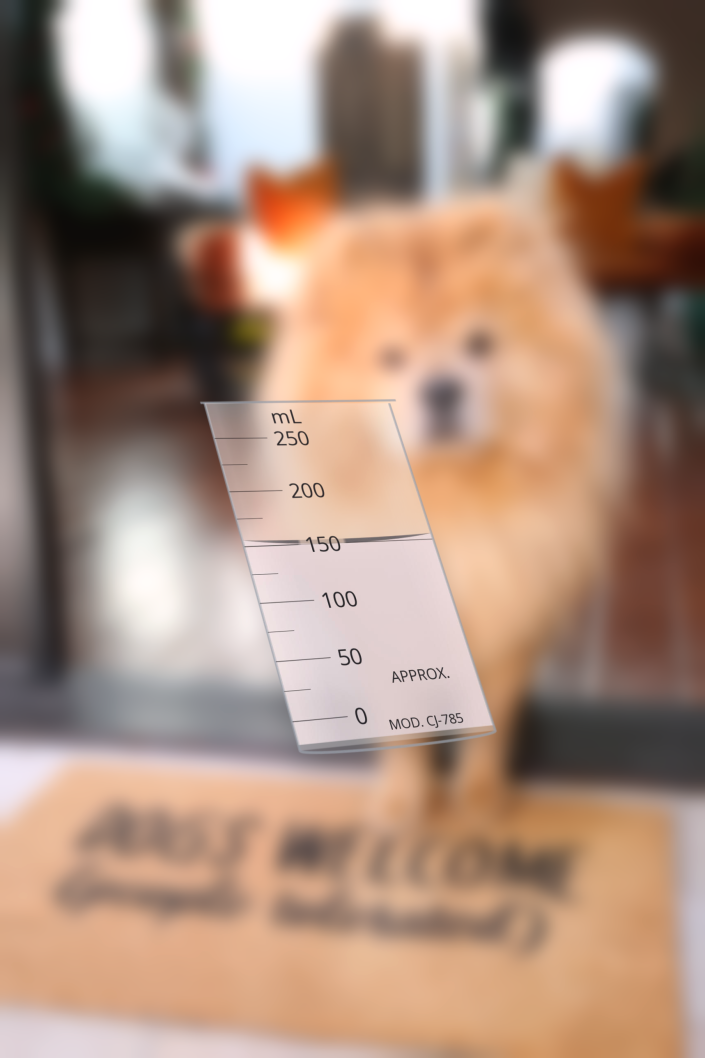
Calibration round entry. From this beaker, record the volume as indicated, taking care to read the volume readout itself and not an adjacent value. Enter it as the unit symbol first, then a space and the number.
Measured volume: mL 150
